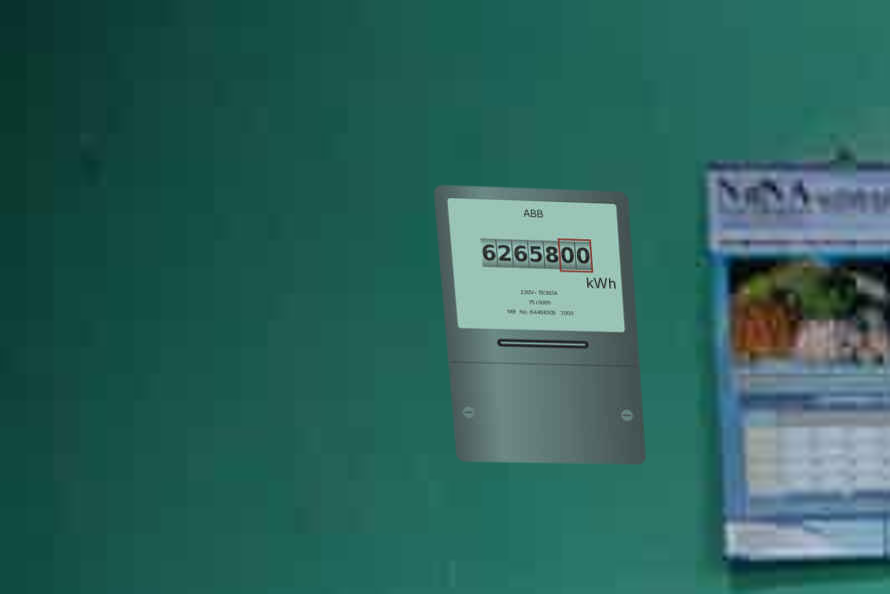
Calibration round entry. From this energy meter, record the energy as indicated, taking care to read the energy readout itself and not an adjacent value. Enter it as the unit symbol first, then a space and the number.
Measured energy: kWh 62658.00
